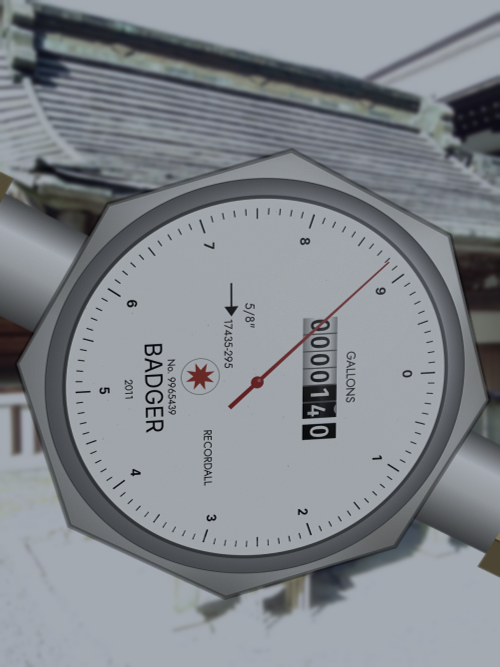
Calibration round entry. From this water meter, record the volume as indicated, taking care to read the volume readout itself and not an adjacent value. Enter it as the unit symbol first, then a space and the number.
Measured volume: gal 138.8
